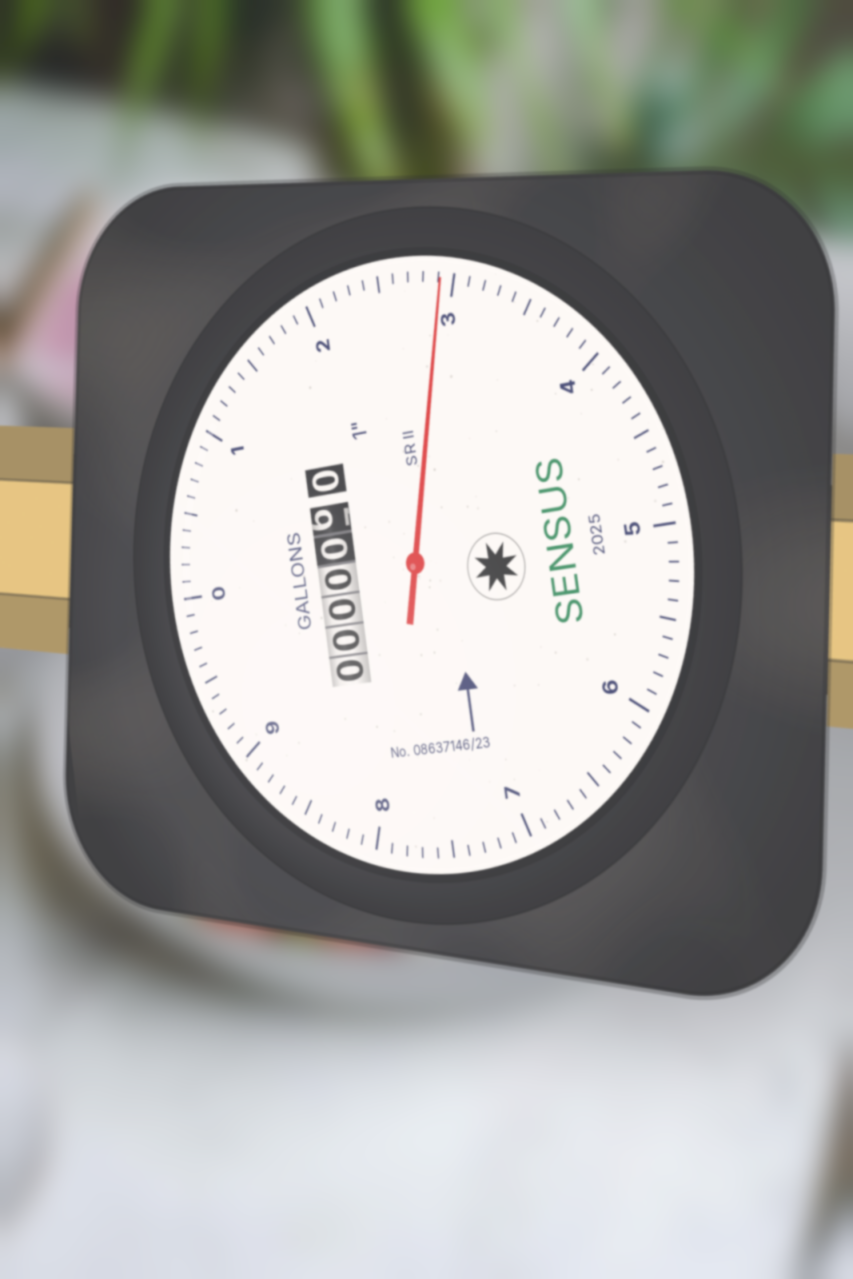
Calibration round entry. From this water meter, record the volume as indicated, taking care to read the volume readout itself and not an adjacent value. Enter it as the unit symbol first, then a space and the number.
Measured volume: gal 62.9
